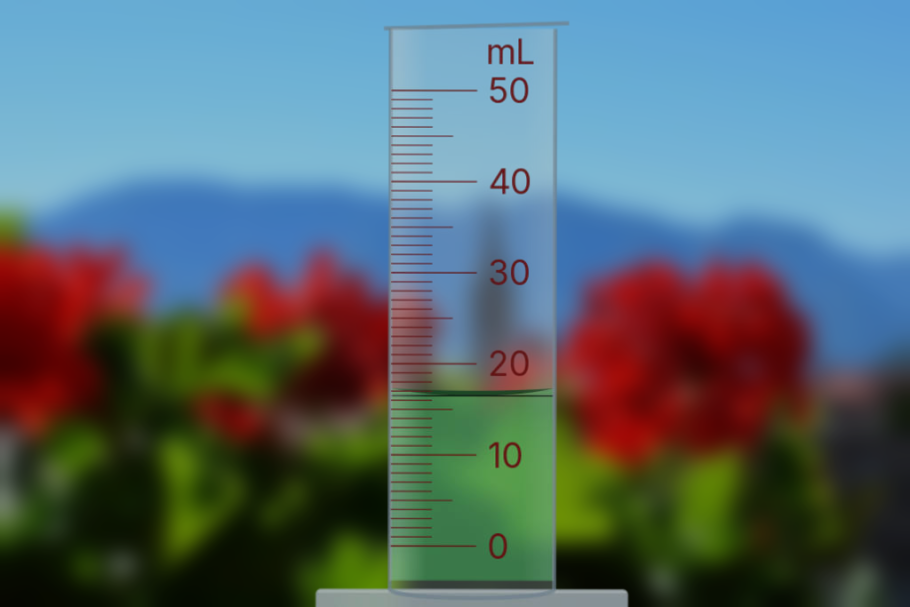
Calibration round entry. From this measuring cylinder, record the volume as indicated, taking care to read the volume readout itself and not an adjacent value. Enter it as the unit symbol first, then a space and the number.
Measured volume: mL 16.5
